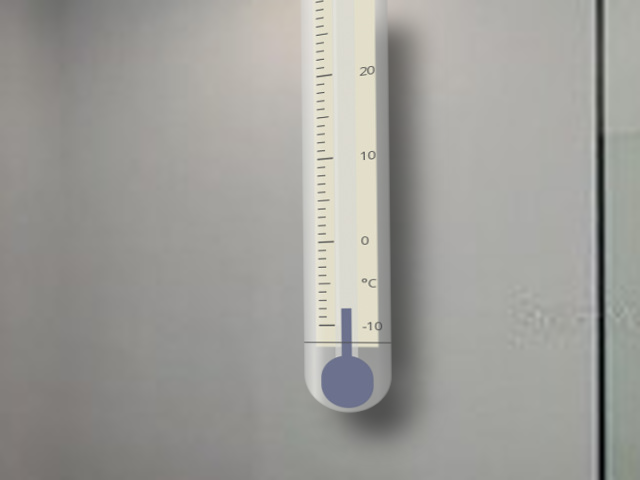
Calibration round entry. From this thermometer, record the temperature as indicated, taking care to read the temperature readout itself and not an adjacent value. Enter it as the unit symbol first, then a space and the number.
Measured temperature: °C -8
